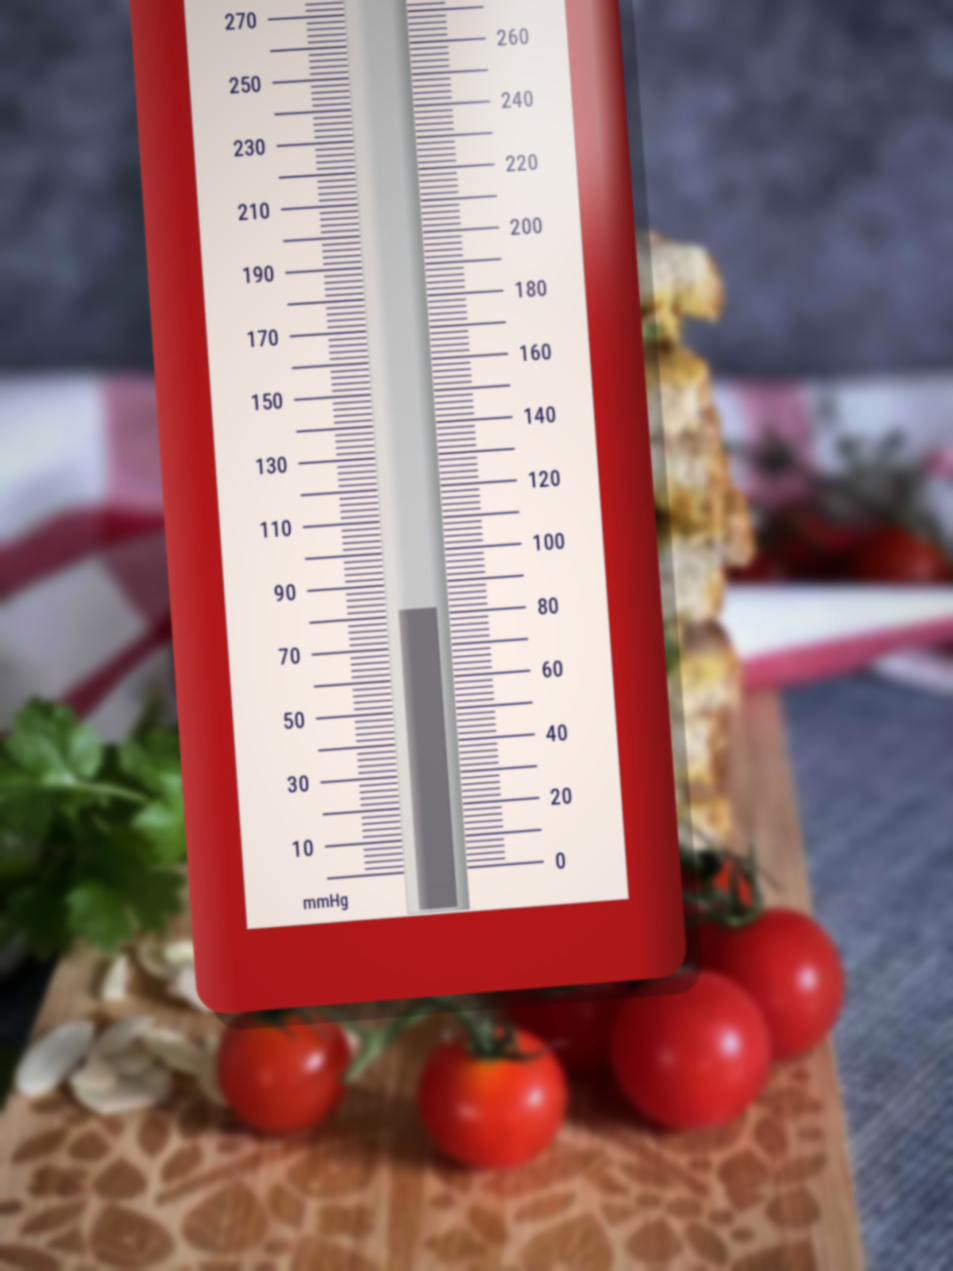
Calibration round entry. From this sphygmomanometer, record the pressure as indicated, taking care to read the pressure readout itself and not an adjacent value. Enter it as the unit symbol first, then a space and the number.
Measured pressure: mmHg 82
